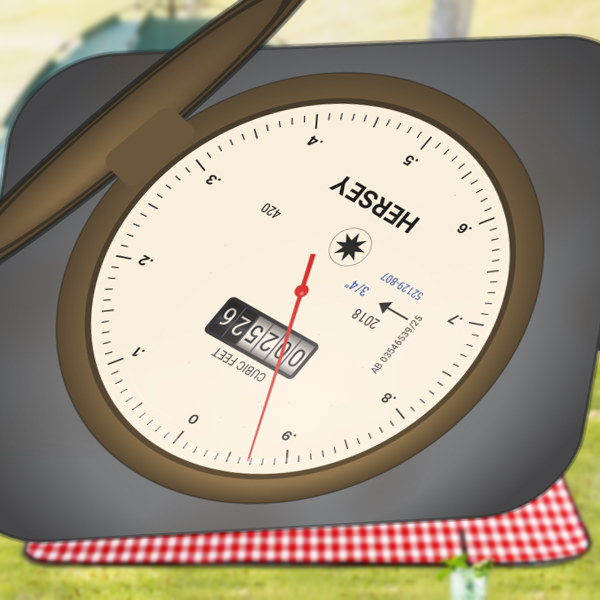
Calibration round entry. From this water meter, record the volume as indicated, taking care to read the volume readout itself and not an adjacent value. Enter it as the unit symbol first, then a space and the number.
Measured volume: ft³ 2525.93
